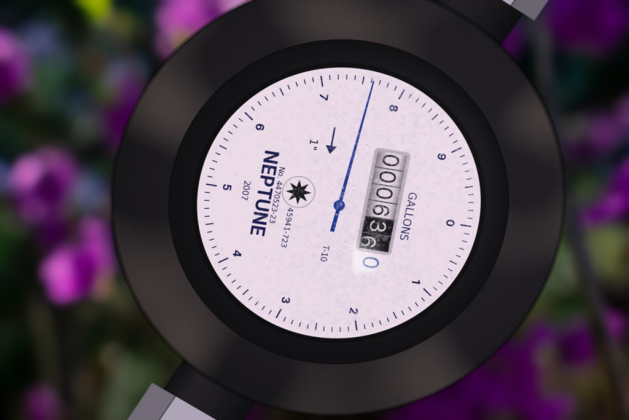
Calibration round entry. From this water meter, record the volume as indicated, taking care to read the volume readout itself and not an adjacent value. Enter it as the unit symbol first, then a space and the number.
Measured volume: gal 6357.6
